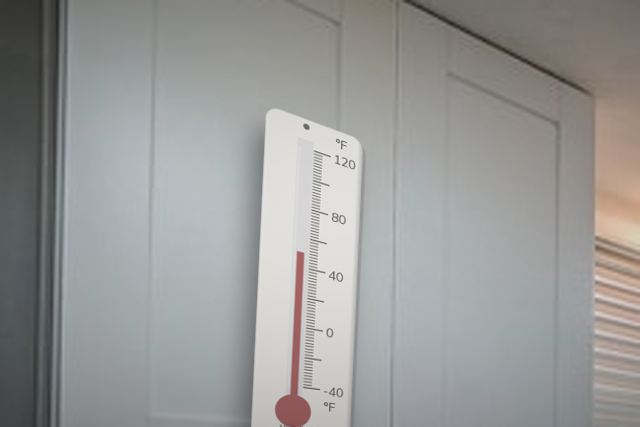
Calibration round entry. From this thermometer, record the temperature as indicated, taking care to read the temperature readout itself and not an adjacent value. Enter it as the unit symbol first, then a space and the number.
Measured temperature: °F 50
